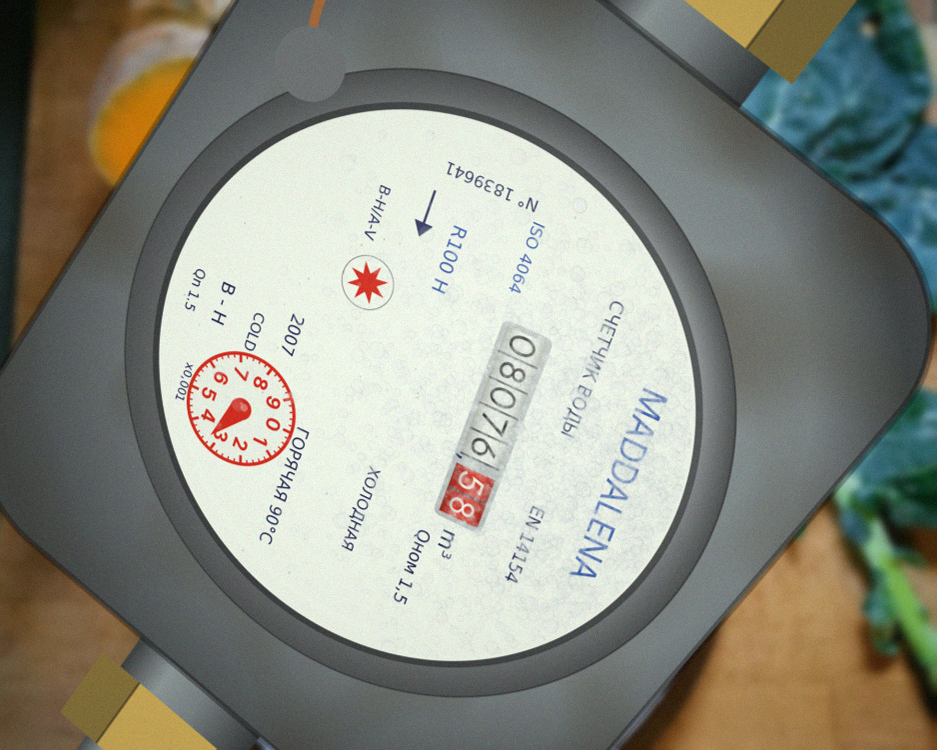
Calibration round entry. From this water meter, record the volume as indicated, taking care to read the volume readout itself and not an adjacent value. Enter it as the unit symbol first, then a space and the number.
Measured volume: m³ 8076.583
